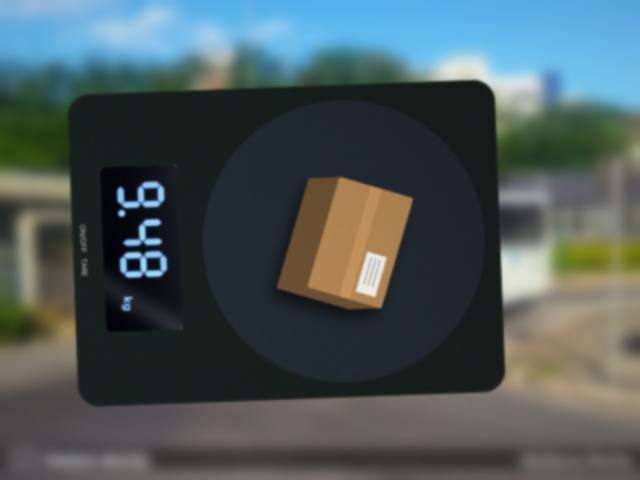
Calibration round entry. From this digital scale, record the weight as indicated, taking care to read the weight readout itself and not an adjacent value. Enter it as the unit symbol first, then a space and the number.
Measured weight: kg 9.48
